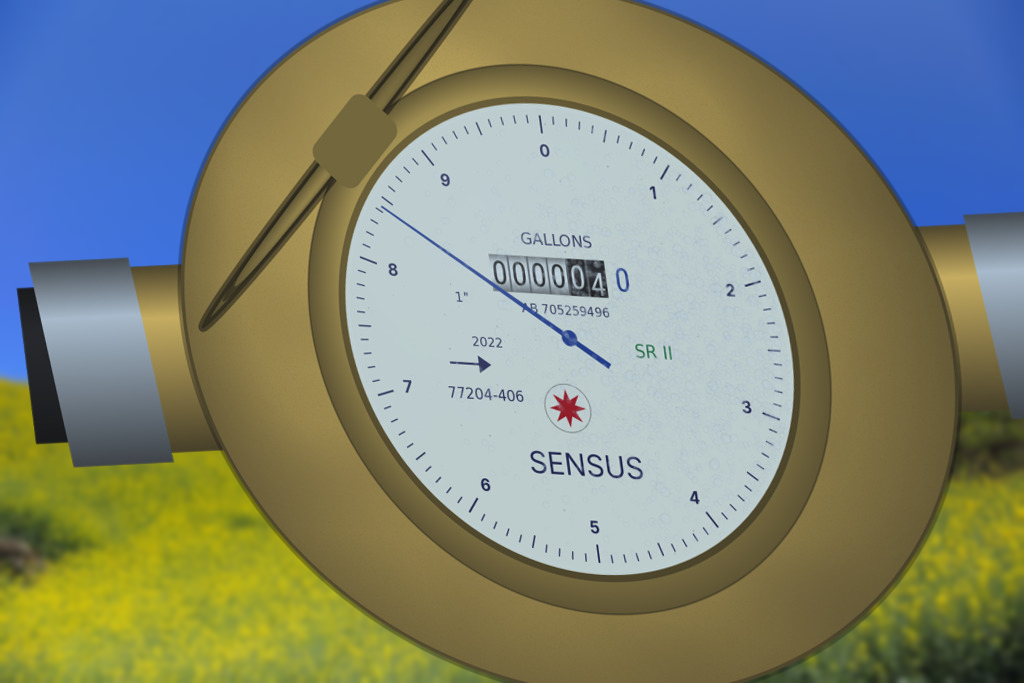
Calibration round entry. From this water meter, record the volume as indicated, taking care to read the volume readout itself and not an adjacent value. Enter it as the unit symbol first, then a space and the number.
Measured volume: gal 38.4
